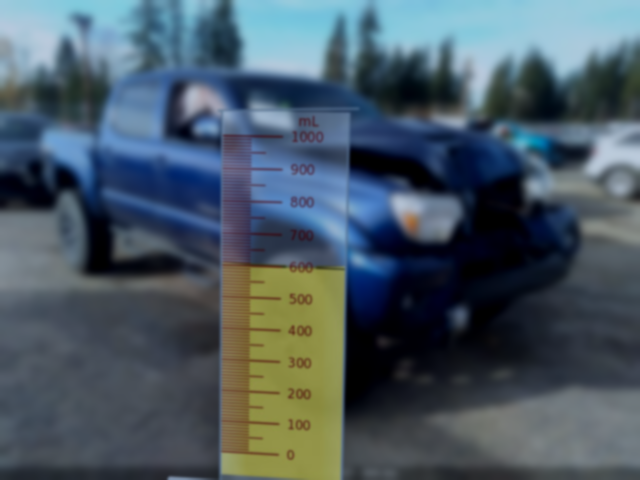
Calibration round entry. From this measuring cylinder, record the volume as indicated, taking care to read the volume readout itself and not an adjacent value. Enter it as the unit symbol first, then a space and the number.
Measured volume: mL 600
